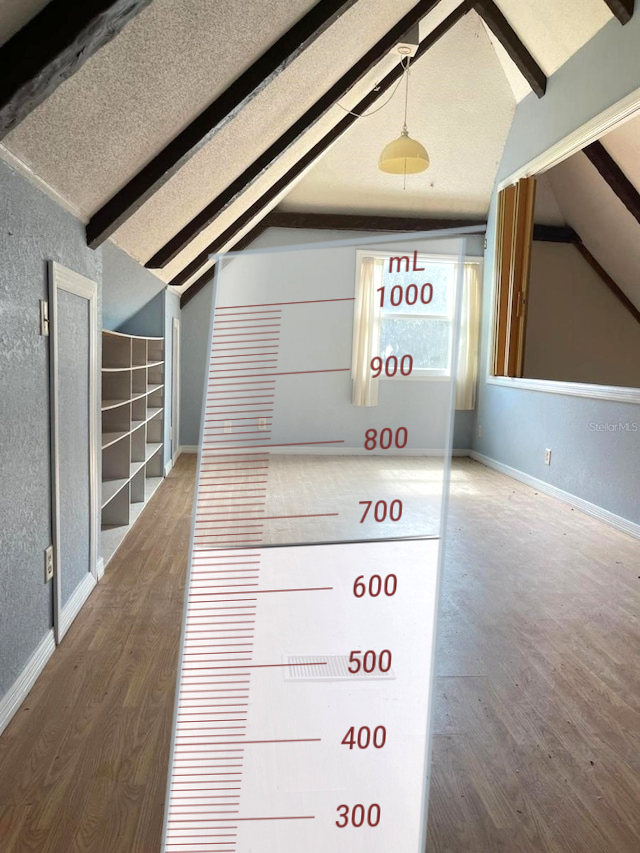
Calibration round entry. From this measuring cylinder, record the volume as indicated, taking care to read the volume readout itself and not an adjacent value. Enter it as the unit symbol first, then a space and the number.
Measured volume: mL 660
